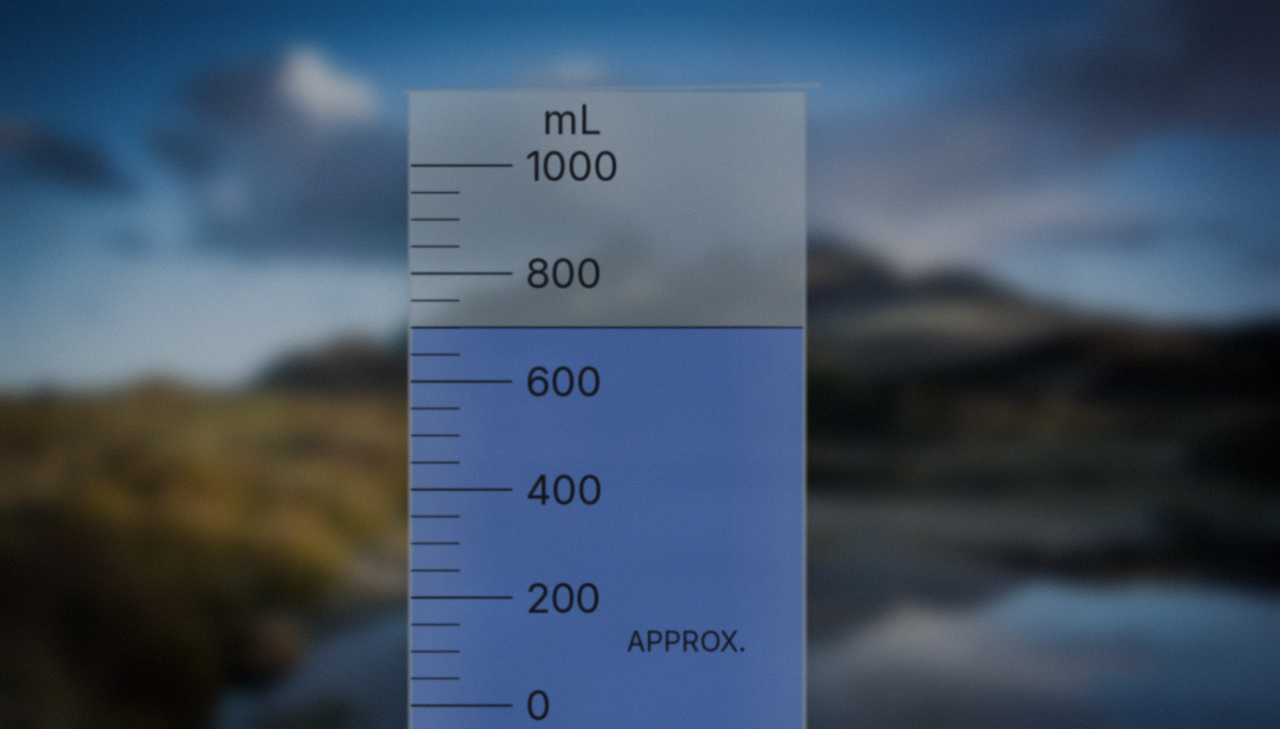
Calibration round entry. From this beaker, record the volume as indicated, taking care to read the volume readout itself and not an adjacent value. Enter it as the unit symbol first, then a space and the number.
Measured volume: mL 700
